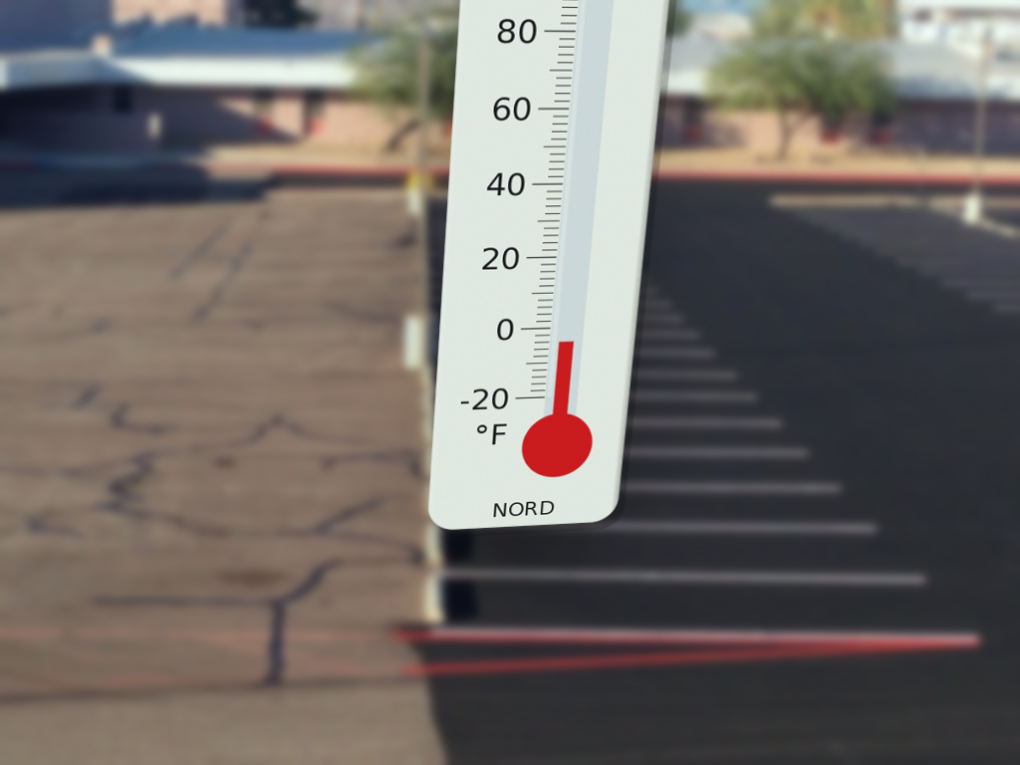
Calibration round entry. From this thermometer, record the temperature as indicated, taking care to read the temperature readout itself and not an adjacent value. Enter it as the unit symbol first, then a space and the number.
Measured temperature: °F -4
